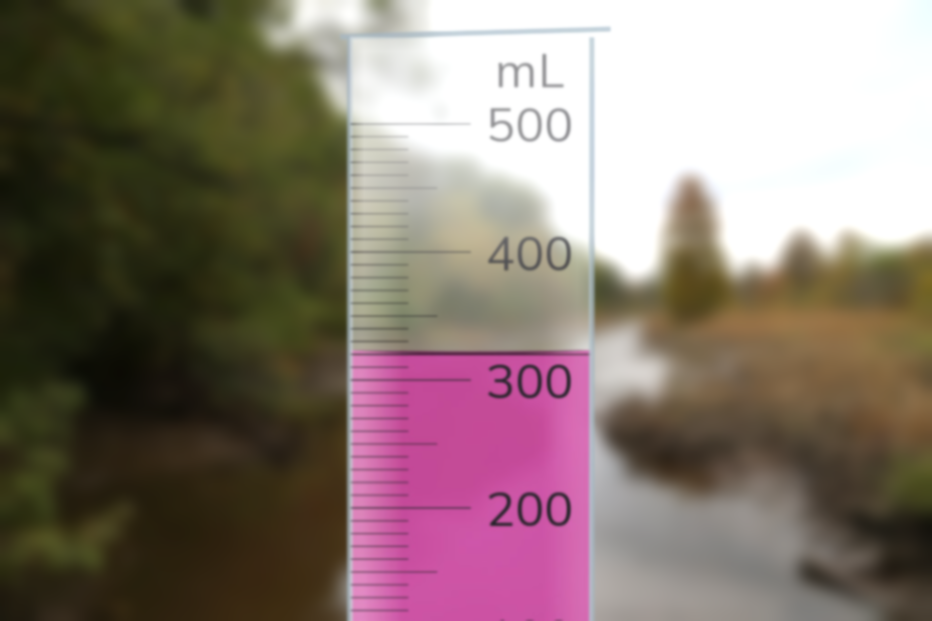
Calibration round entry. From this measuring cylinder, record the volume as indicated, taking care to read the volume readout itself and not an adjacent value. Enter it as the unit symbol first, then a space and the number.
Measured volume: mL 320
